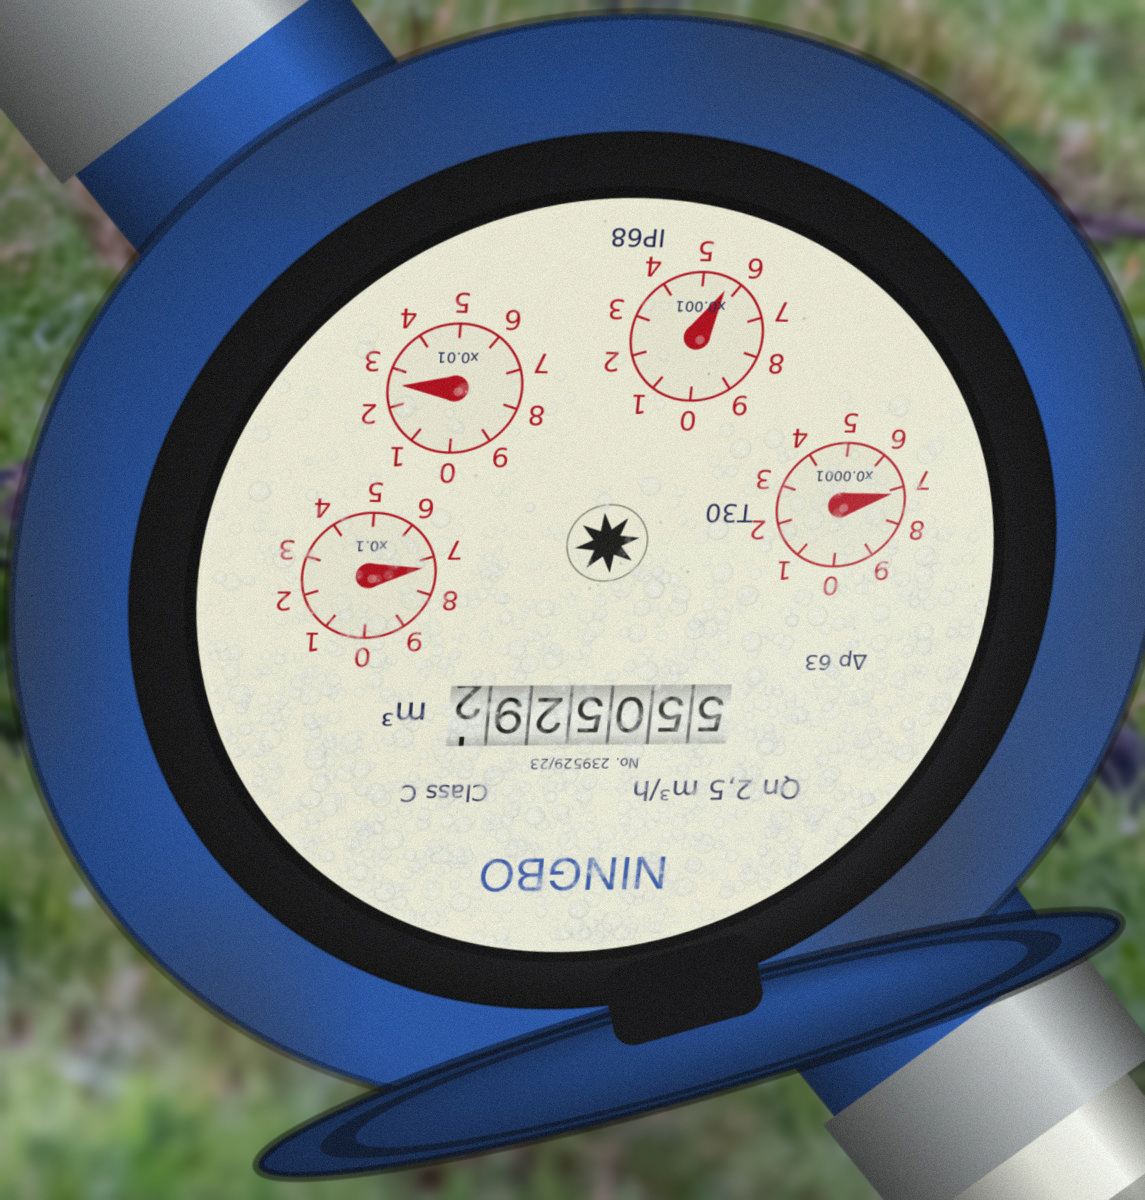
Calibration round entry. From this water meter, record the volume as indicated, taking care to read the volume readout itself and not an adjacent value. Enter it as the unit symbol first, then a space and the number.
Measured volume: m³ 5505291.7257
